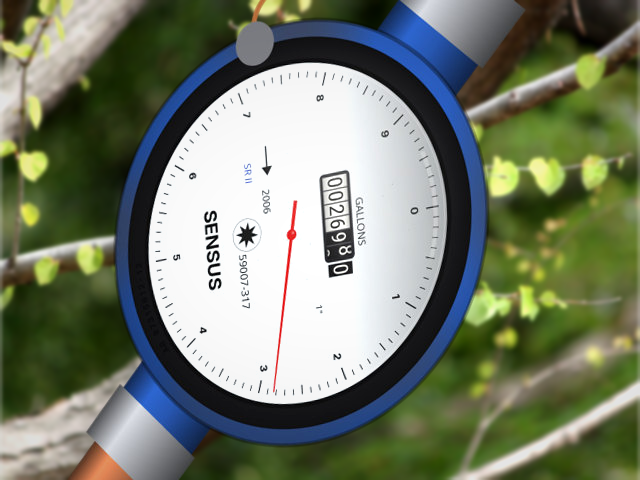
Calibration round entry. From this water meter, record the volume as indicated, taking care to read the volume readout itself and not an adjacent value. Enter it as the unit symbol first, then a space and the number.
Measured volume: gal 26982.8
